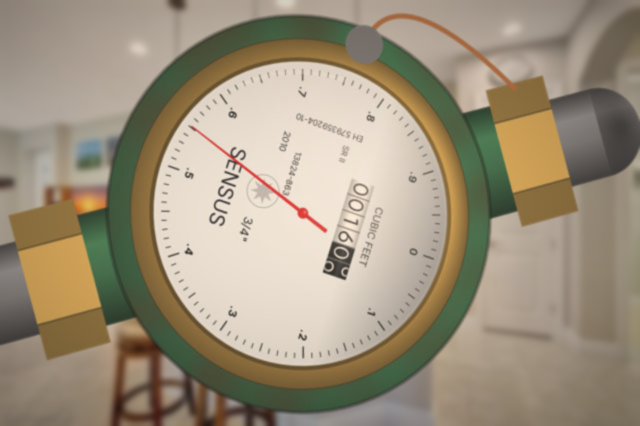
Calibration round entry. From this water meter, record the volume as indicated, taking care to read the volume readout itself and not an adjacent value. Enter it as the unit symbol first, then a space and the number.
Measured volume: ft³ 1608.55
